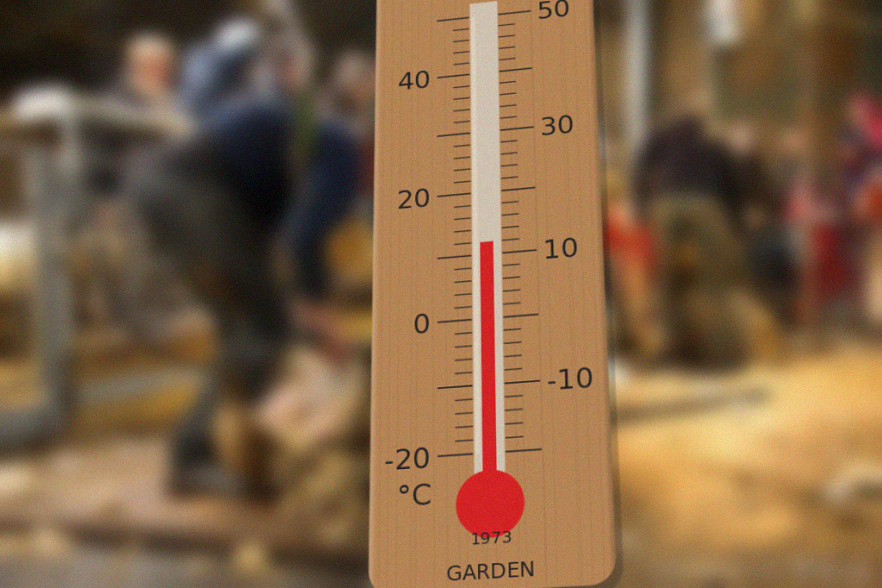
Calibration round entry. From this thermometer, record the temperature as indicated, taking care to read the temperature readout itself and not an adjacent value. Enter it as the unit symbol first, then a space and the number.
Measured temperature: °C 12
